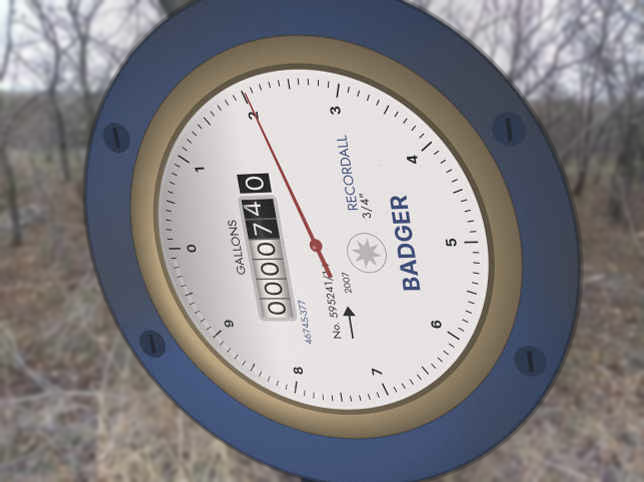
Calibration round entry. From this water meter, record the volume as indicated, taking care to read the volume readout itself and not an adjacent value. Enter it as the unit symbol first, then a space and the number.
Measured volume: gal 742.0
